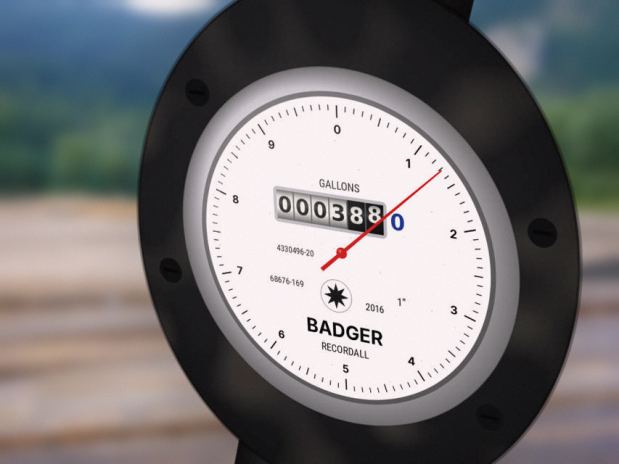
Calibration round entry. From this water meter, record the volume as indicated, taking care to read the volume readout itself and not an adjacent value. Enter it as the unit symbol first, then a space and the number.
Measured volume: gal 3881.3
